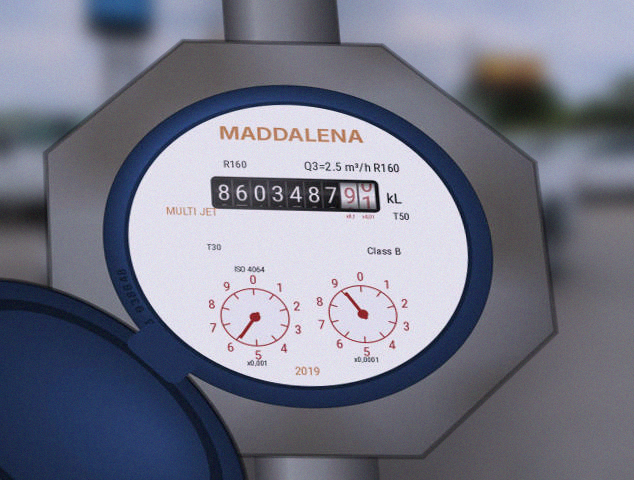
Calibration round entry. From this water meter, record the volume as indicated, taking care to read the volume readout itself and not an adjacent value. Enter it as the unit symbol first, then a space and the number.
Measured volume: kL 8603487.9059
